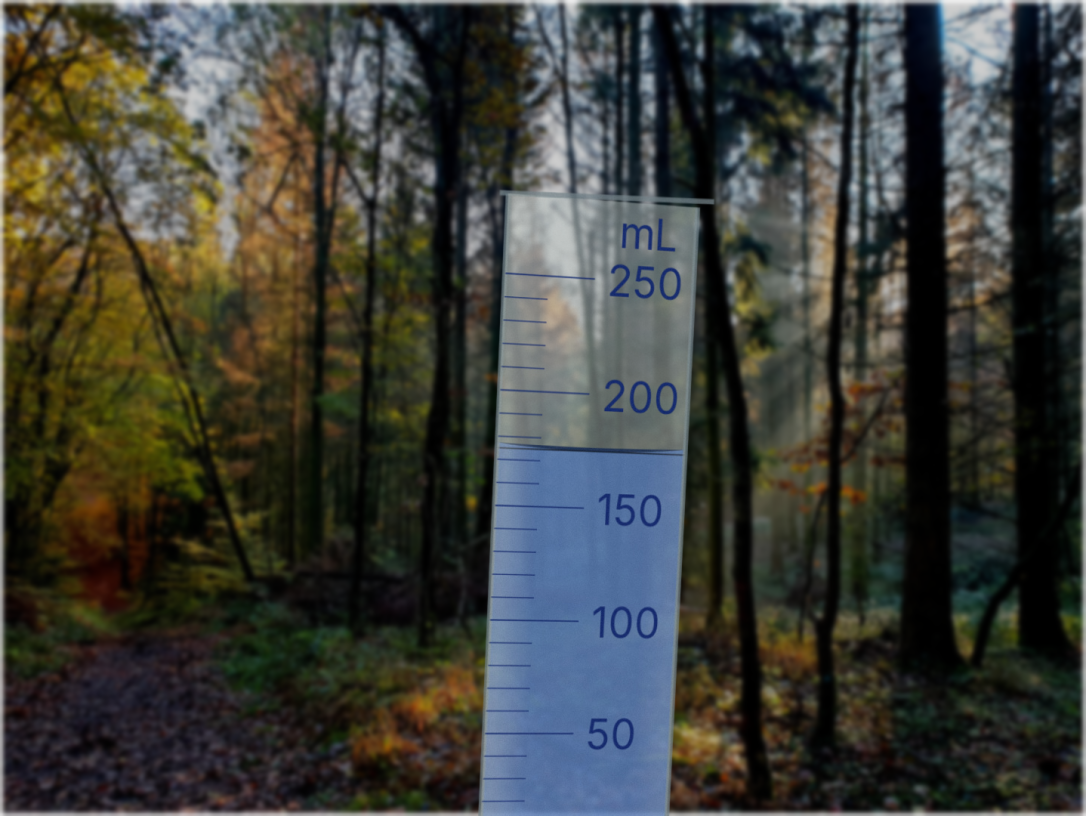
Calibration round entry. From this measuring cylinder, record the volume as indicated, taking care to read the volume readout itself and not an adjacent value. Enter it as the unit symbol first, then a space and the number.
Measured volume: mL 175
